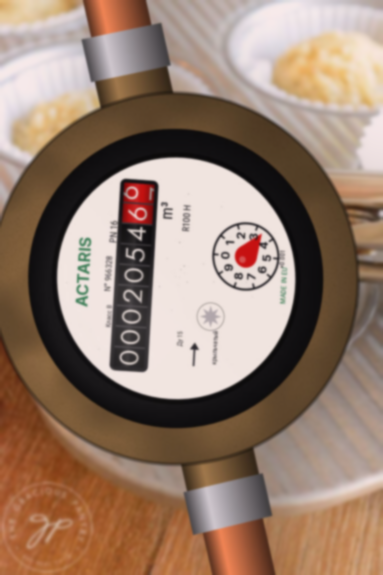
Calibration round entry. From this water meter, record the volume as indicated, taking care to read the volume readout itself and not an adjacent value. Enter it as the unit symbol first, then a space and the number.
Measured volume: m³ 2054.663
